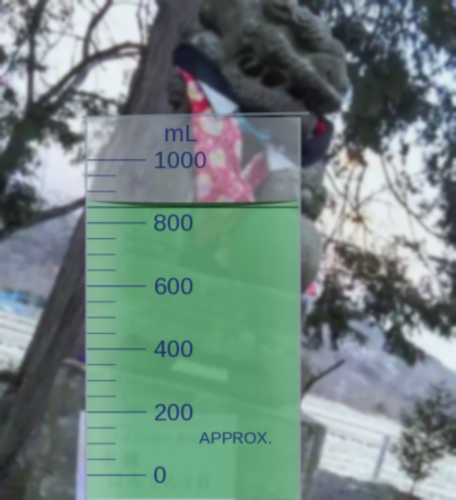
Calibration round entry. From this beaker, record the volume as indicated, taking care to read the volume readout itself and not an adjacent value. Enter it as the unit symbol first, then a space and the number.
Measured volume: mL 850
